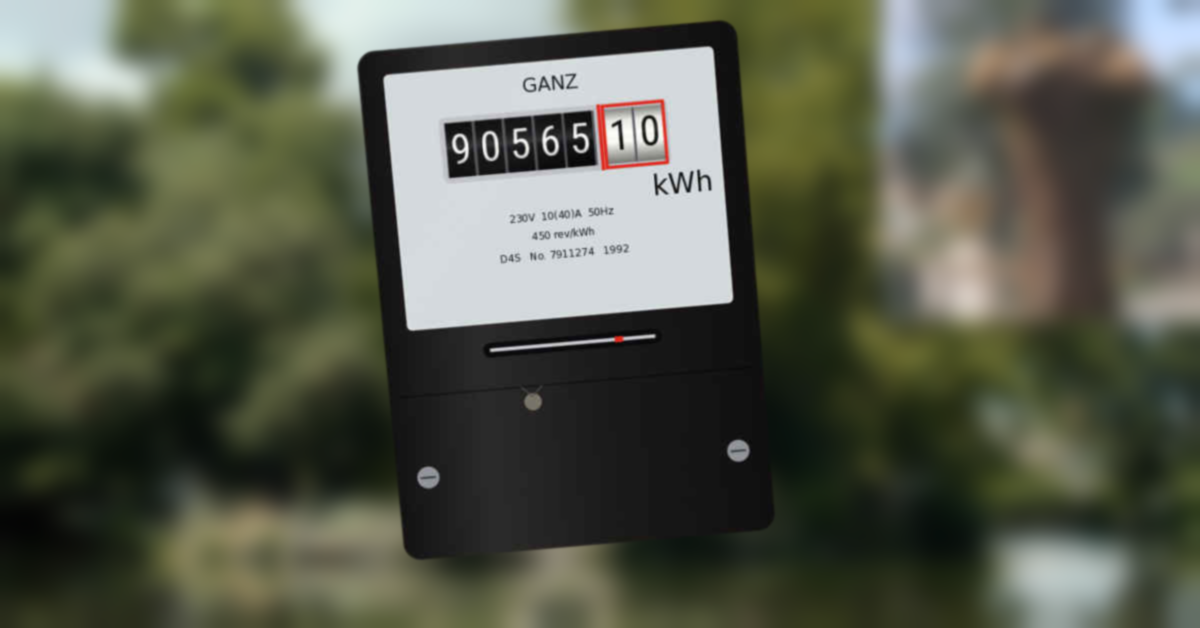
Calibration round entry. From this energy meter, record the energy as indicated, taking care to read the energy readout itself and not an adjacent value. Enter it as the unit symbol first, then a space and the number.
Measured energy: kWh 90565.10
